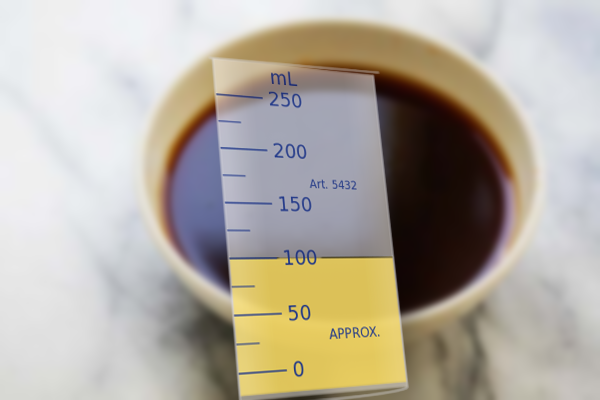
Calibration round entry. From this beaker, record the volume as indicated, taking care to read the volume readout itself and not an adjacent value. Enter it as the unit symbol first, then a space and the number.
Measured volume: mL 100
